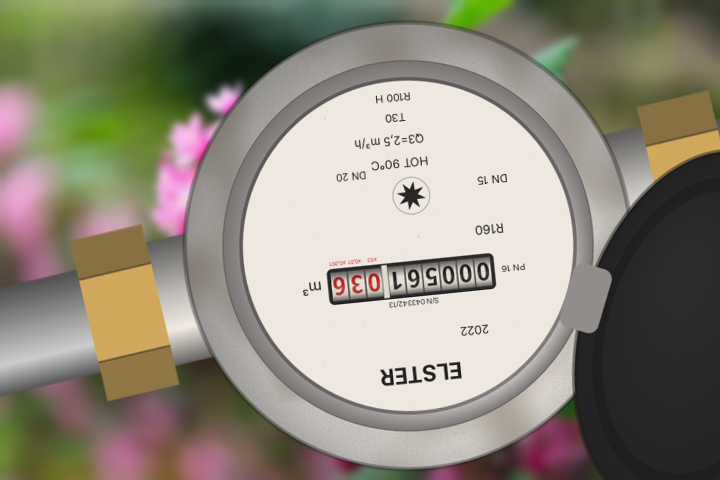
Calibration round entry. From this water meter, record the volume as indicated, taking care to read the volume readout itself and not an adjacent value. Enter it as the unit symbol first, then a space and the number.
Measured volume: m³ 561.036
